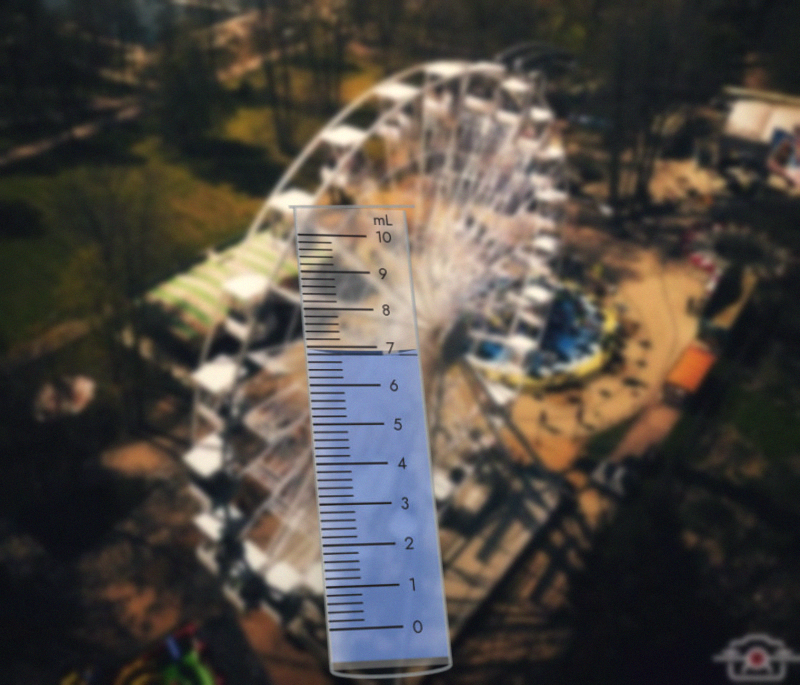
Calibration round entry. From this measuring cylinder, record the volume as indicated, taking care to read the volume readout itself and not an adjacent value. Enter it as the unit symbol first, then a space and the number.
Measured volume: mL 6.8
